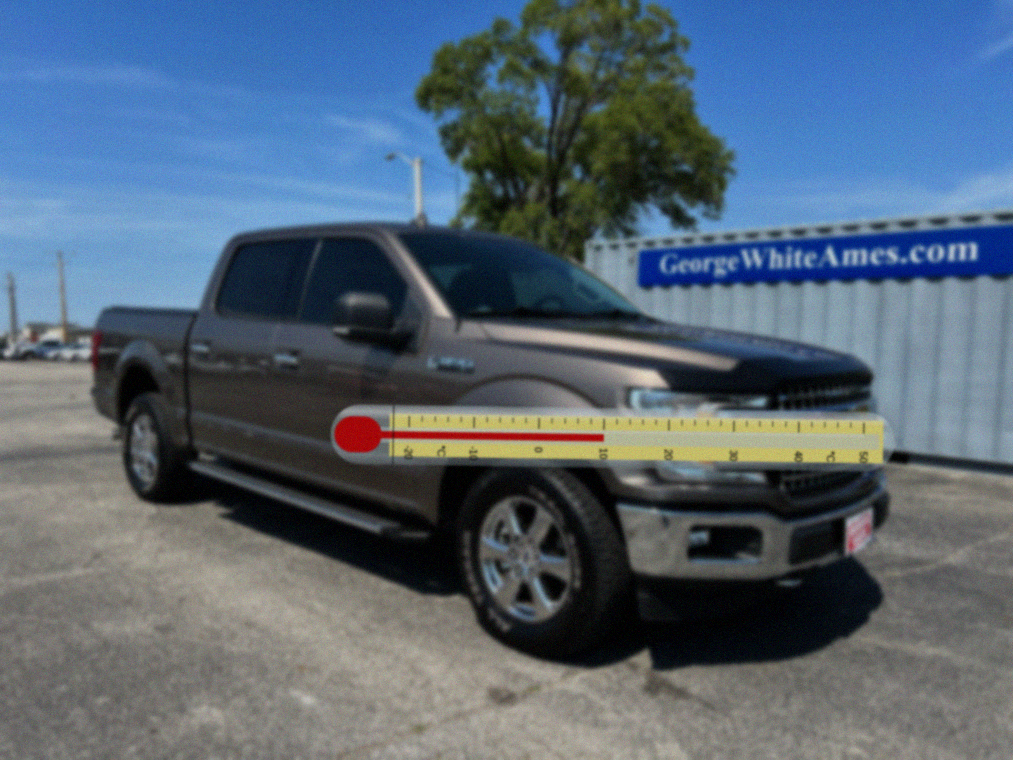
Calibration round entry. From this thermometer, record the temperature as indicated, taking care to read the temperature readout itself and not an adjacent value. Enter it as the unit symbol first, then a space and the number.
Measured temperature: °C 10
